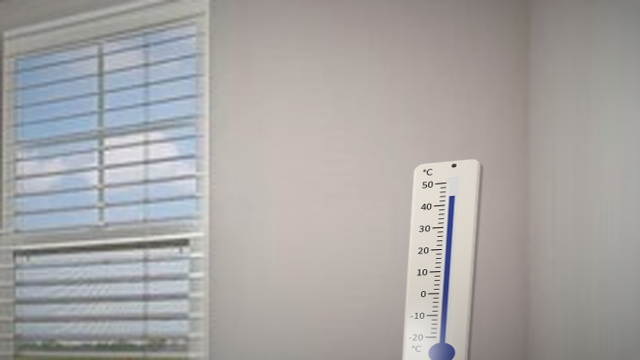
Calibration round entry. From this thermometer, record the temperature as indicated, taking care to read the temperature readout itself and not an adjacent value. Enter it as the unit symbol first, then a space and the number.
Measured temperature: °C 44
